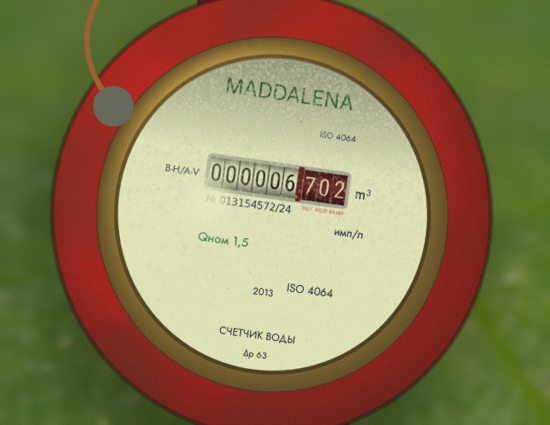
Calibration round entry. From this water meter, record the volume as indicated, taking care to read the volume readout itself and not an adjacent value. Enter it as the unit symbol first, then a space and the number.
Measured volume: m³ 6.702
